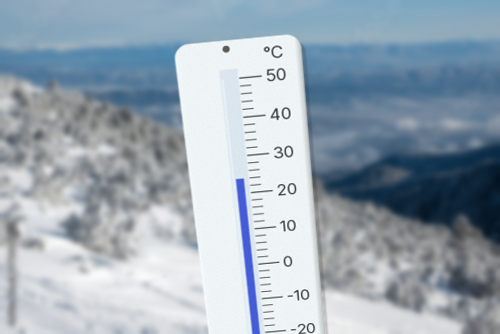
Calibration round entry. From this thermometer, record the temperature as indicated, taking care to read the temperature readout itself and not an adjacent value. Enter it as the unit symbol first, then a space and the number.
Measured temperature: °C 24
